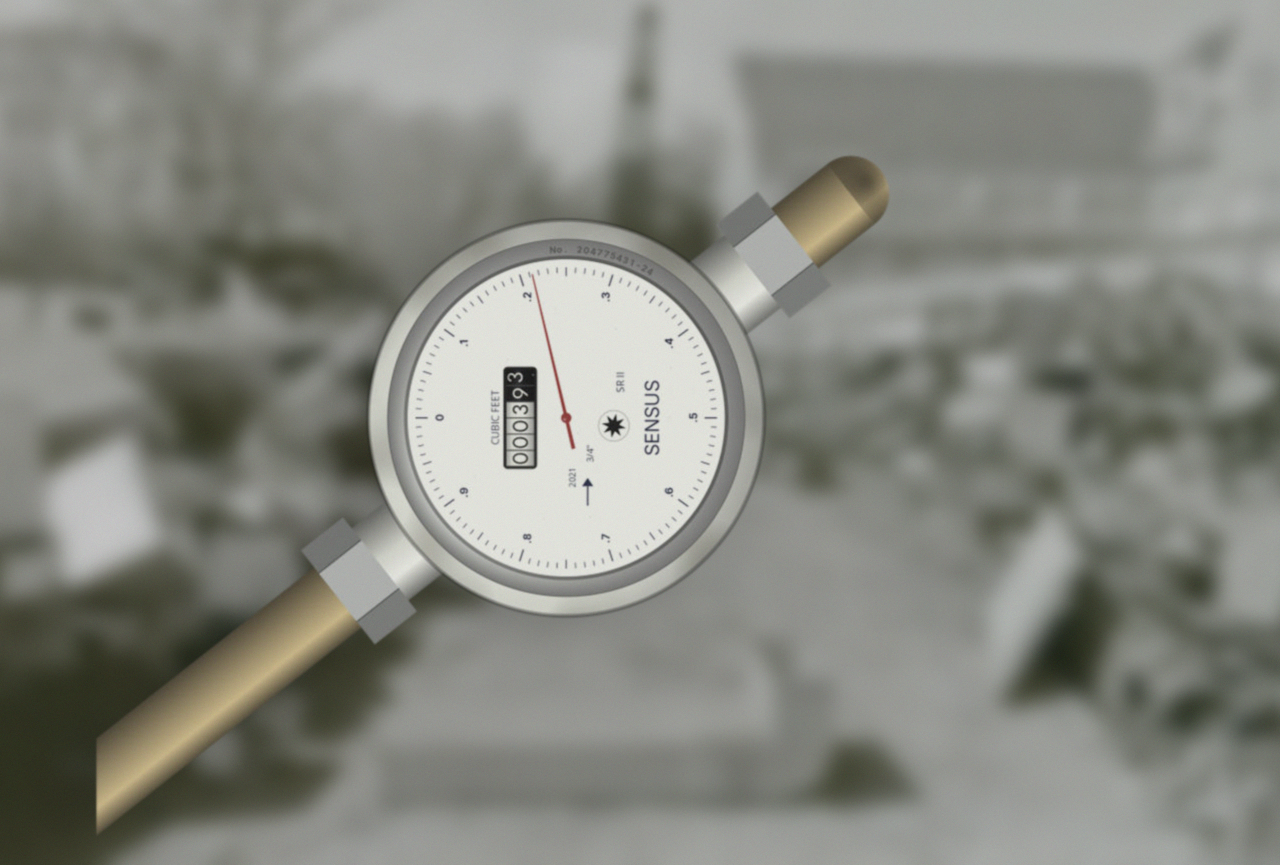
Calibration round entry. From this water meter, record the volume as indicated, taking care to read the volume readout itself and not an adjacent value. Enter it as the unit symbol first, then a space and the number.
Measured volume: ft³ 393.21
